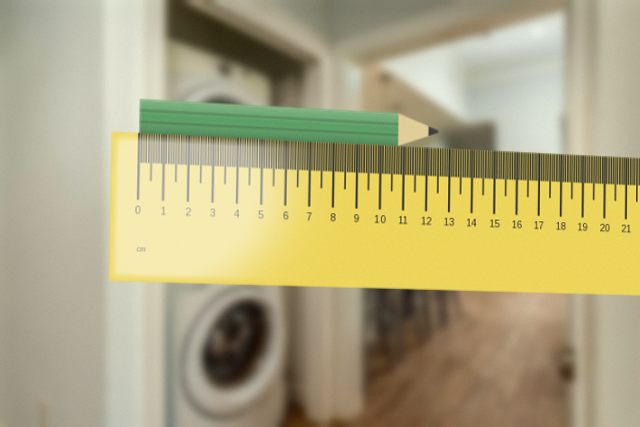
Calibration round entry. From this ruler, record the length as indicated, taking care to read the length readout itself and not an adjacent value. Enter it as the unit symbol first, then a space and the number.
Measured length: cm 12.5
